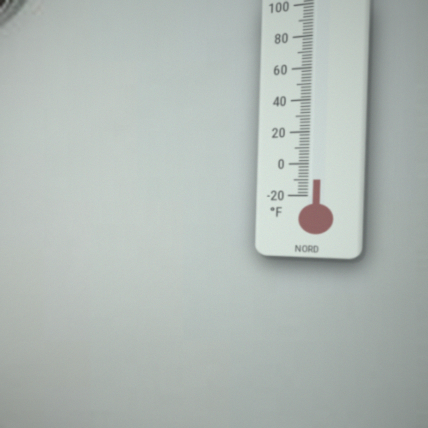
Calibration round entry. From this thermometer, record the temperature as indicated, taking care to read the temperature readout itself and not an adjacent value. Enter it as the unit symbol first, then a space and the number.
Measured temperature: °F -10
